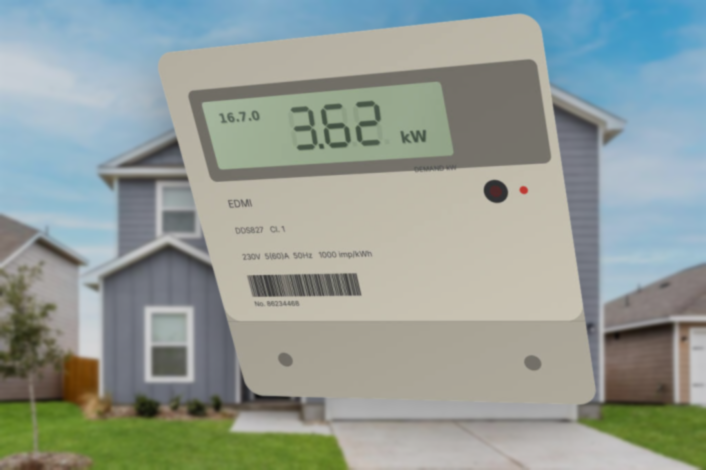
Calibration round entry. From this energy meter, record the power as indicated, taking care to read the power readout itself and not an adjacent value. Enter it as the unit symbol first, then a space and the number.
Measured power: kW 3.62
